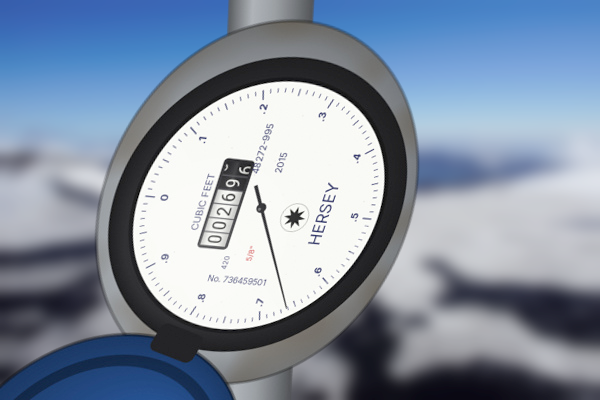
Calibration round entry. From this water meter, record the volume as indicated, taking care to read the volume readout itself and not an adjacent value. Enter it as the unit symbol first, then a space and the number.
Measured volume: ft³ 2695.66
